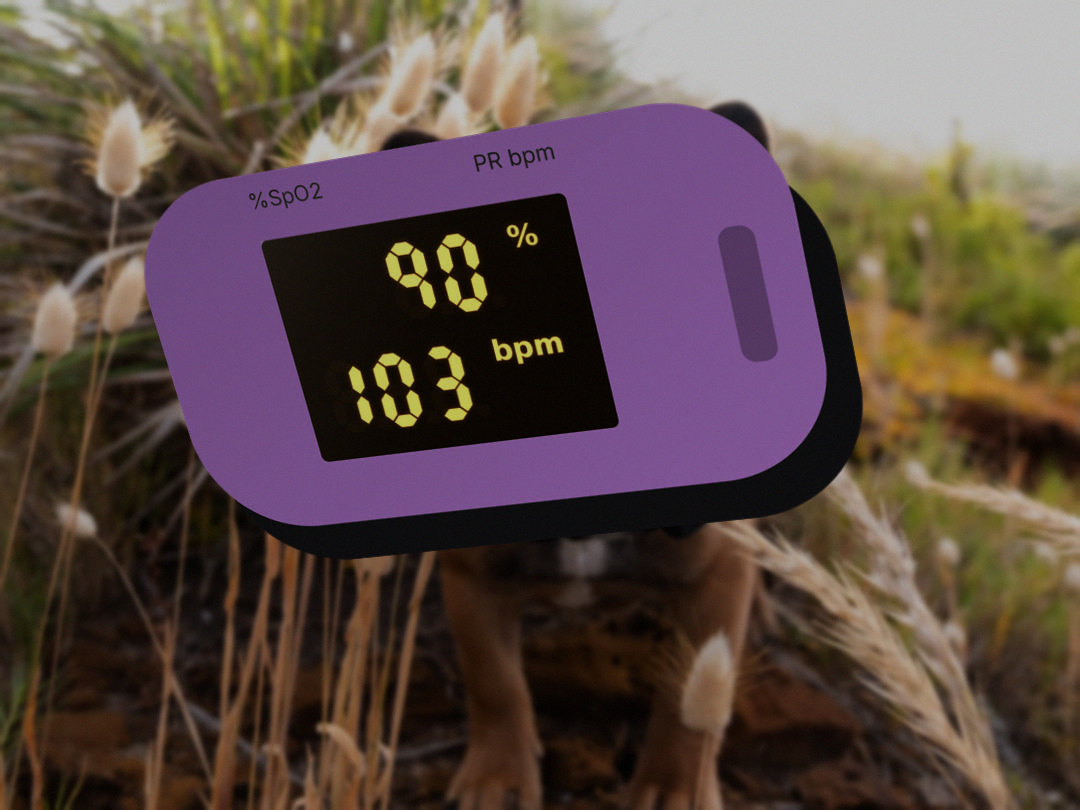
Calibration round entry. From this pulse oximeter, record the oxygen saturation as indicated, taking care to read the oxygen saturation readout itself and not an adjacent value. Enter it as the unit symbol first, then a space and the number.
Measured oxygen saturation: % 90
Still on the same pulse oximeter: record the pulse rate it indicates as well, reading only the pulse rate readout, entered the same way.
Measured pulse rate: bpm 103
